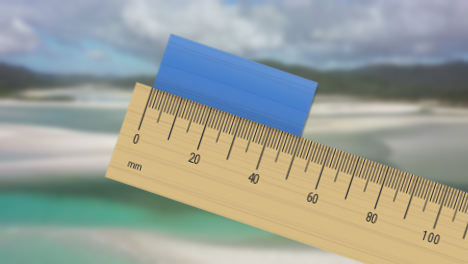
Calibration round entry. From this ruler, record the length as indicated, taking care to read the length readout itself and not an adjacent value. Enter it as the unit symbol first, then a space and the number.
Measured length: mm 50
